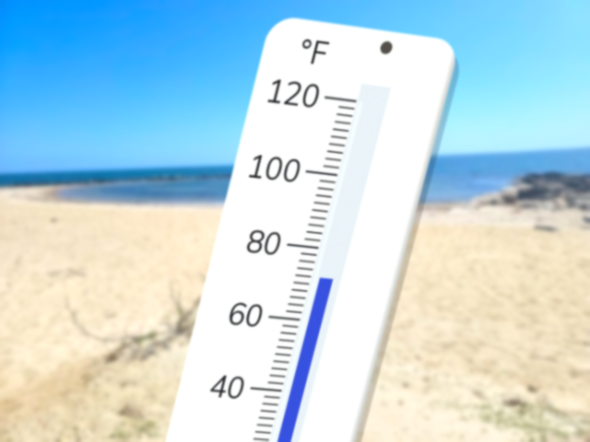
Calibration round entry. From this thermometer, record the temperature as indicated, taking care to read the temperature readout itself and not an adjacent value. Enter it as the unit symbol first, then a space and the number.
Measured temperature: °F 72
